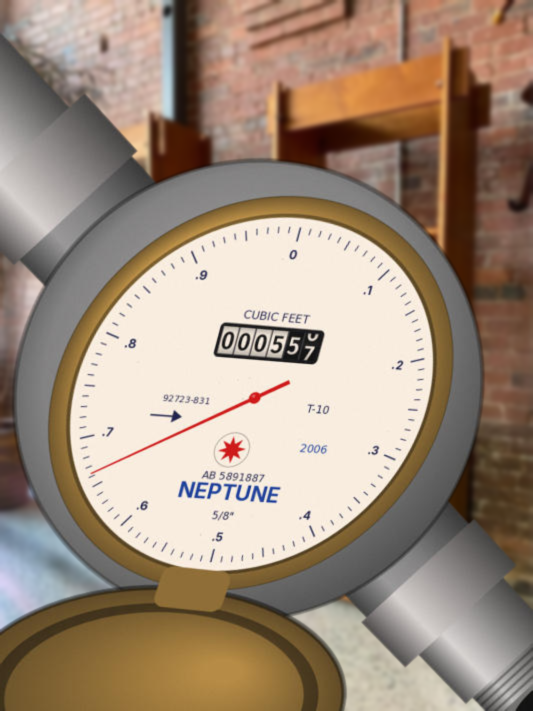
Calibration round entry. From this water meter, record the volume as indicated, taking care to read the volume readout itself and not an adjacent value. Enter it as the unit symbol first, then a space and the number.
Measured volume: ft³ 556.66
